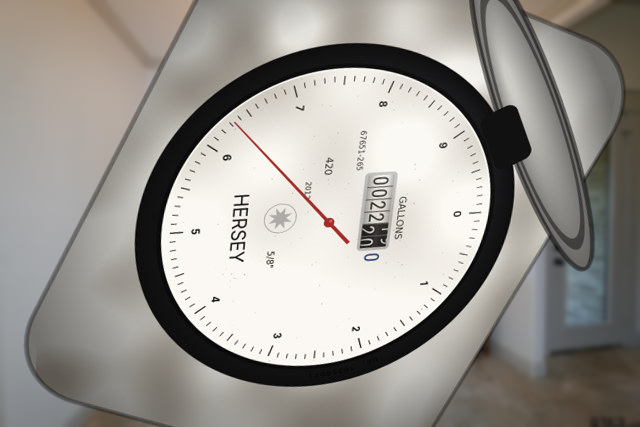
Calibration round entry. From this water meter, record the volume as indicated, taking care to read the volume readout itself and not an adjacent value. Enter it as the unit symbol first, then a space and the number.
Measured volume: gal 22196.3
